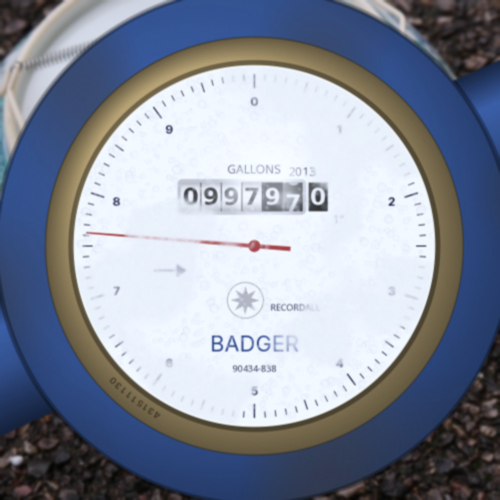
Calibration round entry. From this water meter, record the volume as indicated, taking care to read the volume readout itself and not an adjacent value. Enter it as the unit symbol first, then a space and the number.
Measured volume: gal 997967.6
